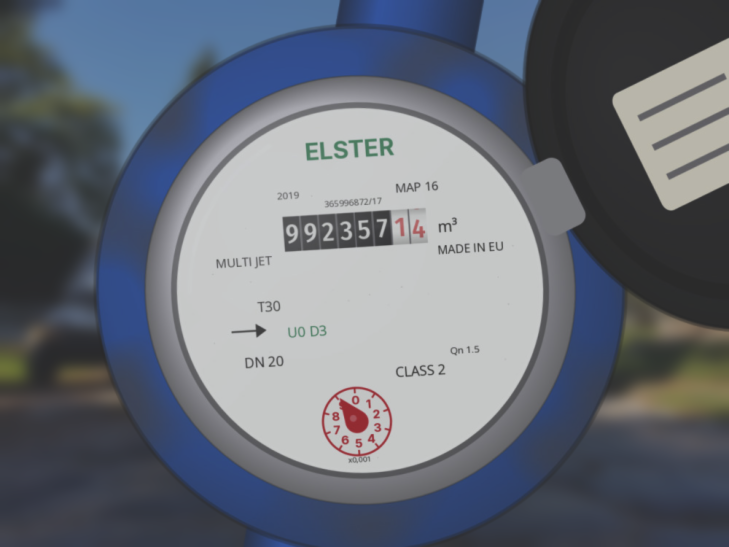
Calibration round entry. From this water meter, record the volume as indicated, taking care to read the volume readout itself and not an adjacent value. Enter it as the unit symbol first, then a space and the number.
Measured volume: m³ 992357.139
